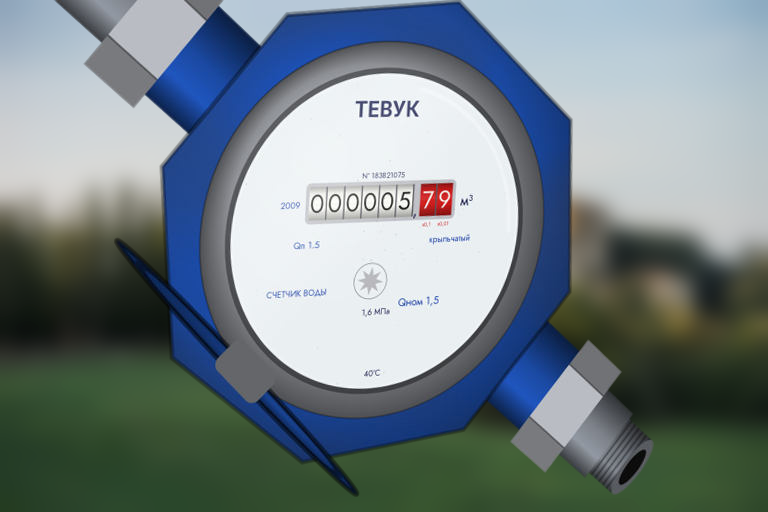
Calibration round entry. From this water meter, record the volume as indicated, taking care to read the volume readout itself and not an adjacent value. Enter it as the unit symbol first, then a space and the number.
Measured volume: m³ 5.79
